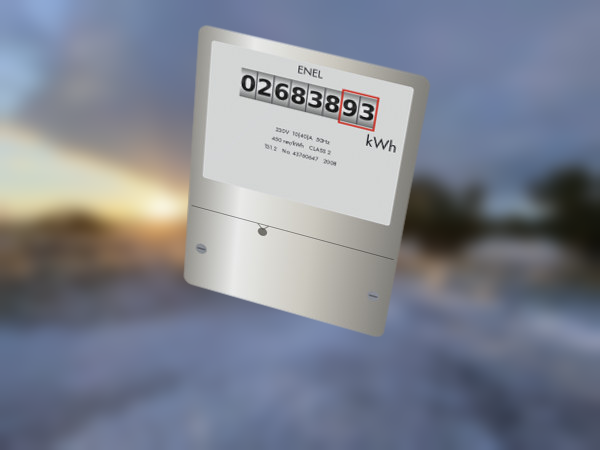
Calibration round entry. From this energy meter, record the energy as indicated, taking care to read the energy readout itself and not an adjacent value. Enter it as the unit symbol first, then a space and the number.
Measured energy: kWh 26838.93
